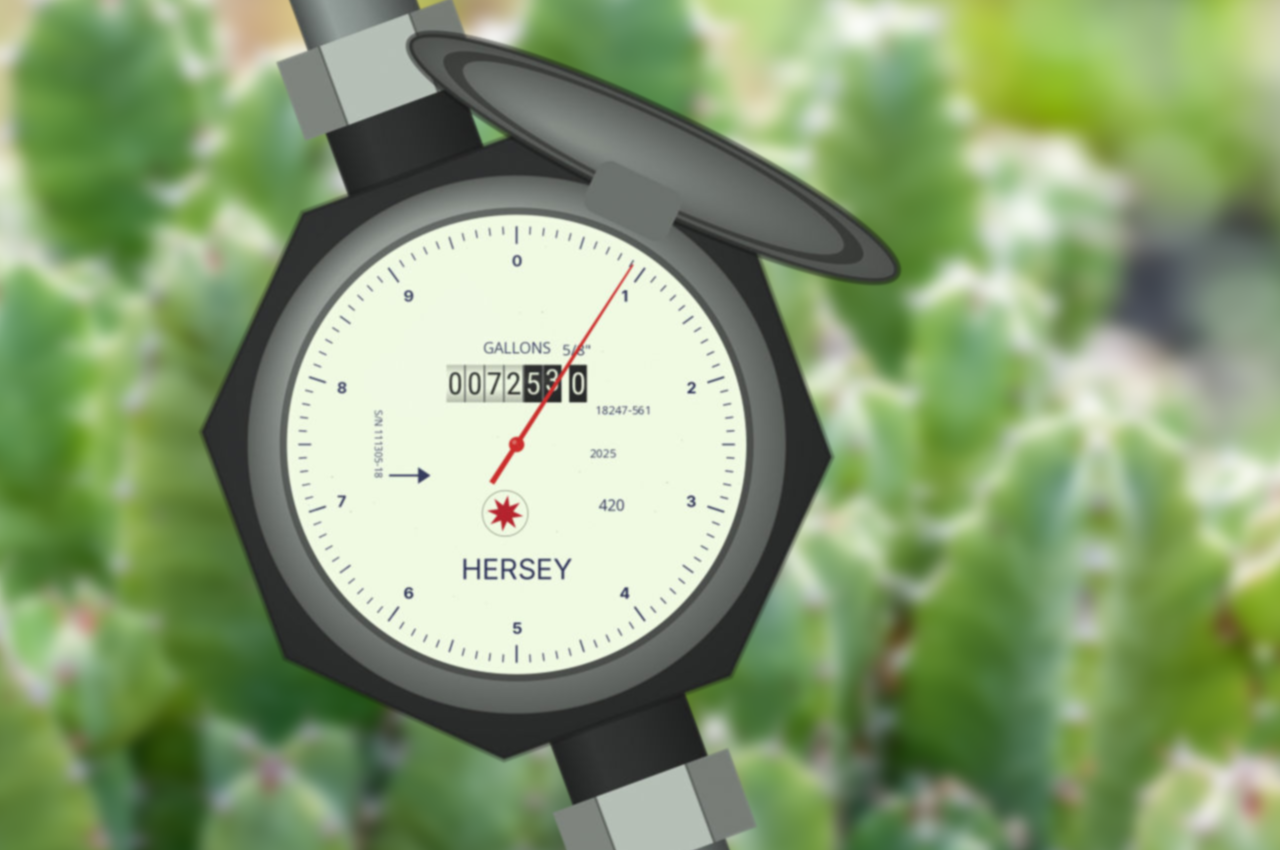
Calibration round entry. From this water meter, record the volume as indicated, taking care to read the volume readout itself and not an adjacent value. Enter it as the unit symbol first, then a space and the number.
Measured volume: gal 72530.9
